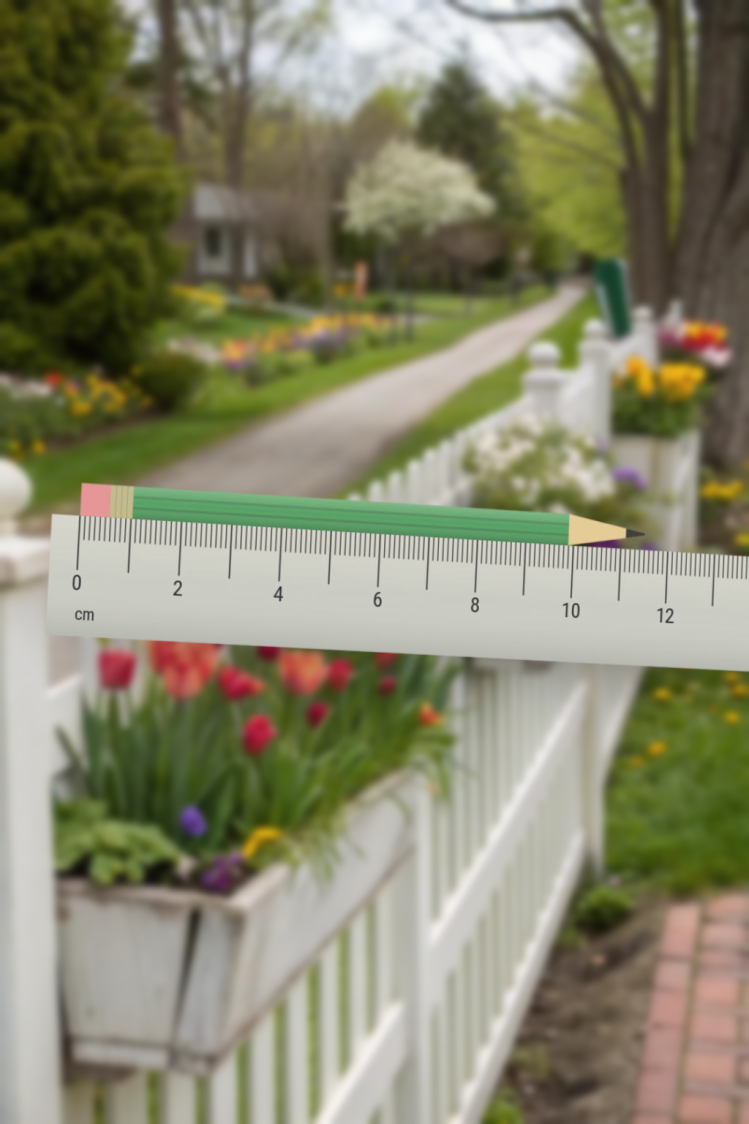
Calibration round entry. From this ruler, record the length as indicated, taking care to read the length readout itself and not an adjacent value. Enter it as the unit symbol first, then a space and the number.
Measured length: cm 11.5
